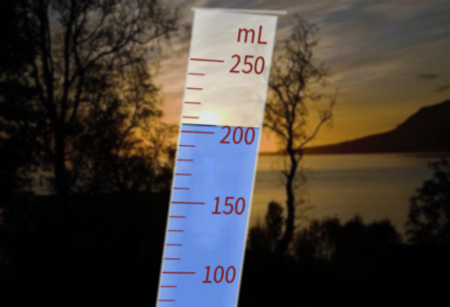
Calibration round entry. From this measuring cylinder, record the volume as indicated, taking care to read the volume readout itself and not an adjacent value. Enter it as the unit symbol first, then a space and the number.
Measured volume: mL 205
